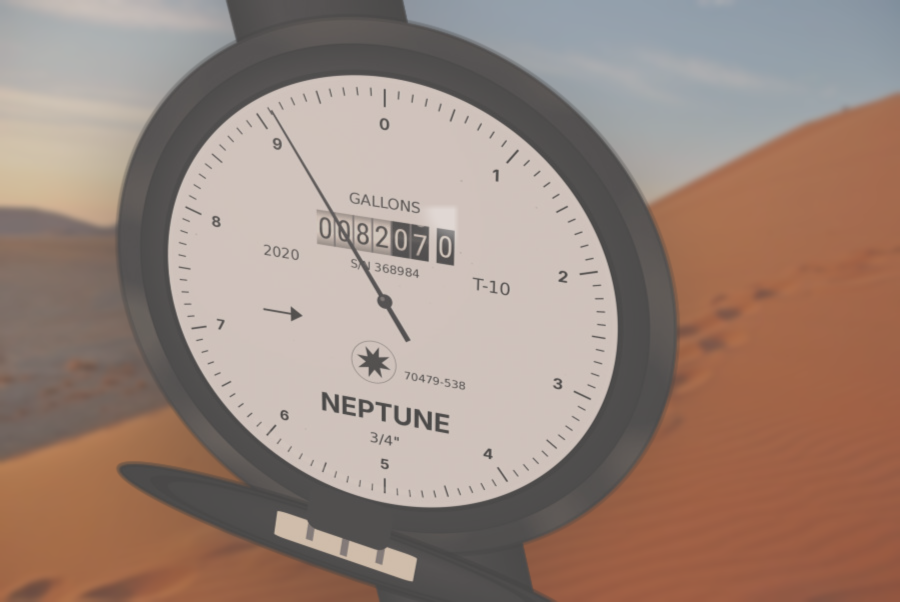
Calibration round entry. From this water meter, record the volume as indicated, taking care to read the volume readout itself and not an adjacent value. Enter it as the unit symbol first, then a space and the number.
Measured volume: gal 82069.1
